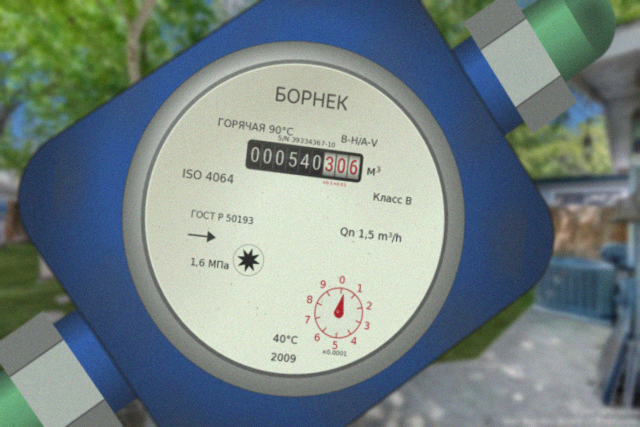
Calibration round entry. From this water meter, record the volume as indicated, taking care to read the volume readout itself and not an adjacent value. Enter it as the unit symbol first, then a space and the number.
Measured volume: m³ 540.3060
